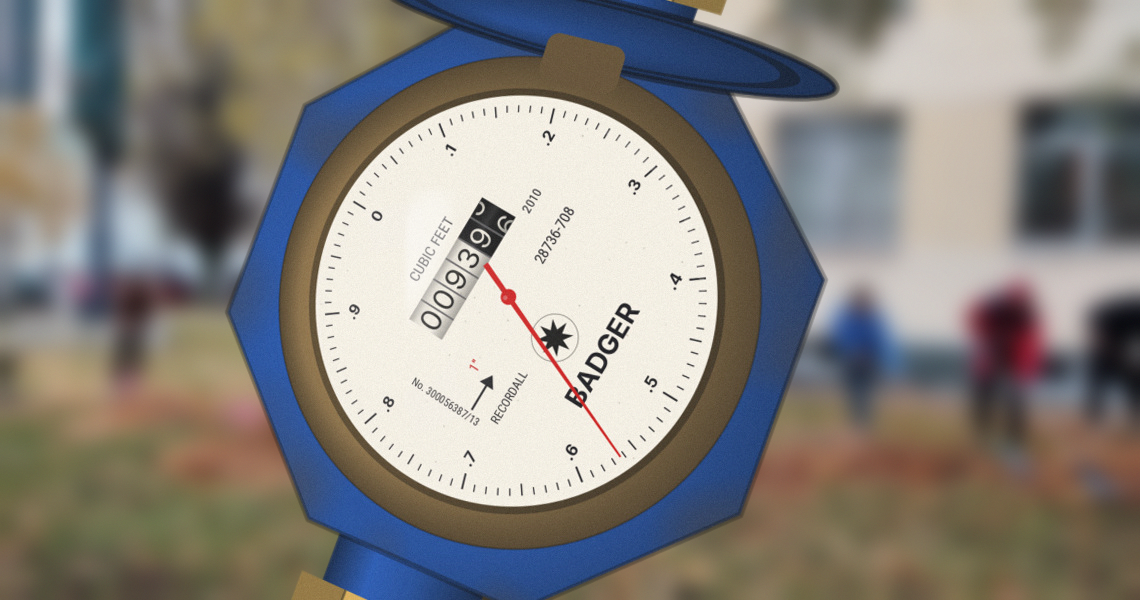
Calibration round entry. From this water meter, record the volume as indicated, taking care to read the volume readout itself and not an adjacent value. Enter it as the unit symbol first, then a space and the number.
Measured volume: ft³ 9395.56
